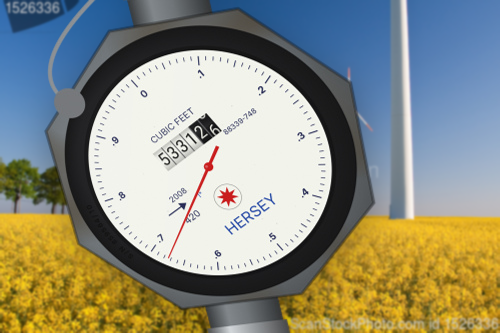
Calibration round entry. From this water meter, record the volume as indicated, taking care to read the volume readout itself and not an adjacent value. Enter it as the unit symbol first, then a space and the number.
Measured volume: ft³ 533125.67
